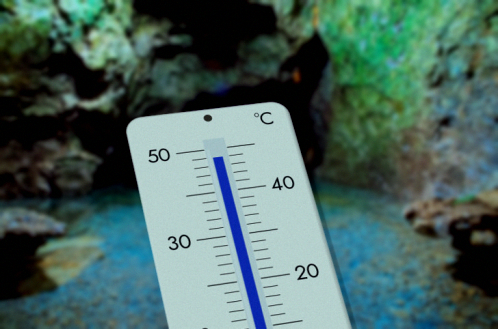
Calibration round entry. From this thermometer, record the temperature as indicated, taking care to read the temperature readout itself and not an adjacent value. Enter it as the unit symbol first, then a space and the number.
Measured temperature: °C 48
